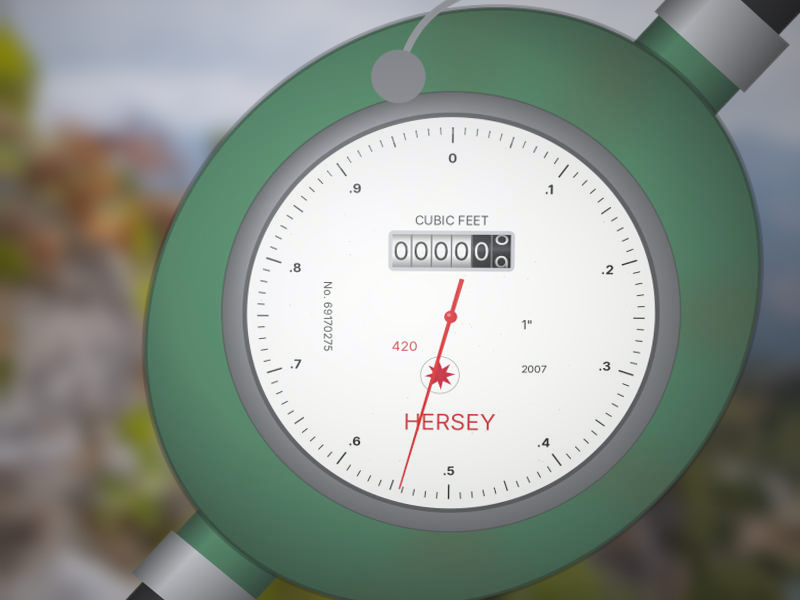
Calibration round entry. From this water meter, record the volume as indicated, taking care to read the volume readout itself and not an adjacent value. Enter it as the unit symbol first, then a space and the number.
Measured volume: ft³ 8.54
